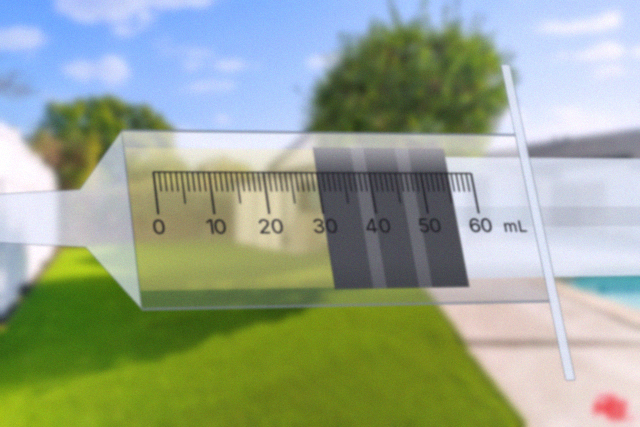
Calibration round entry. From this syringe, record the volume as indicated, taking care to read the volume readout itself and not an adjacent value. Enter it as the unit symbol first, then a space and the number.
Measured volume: mL 30
